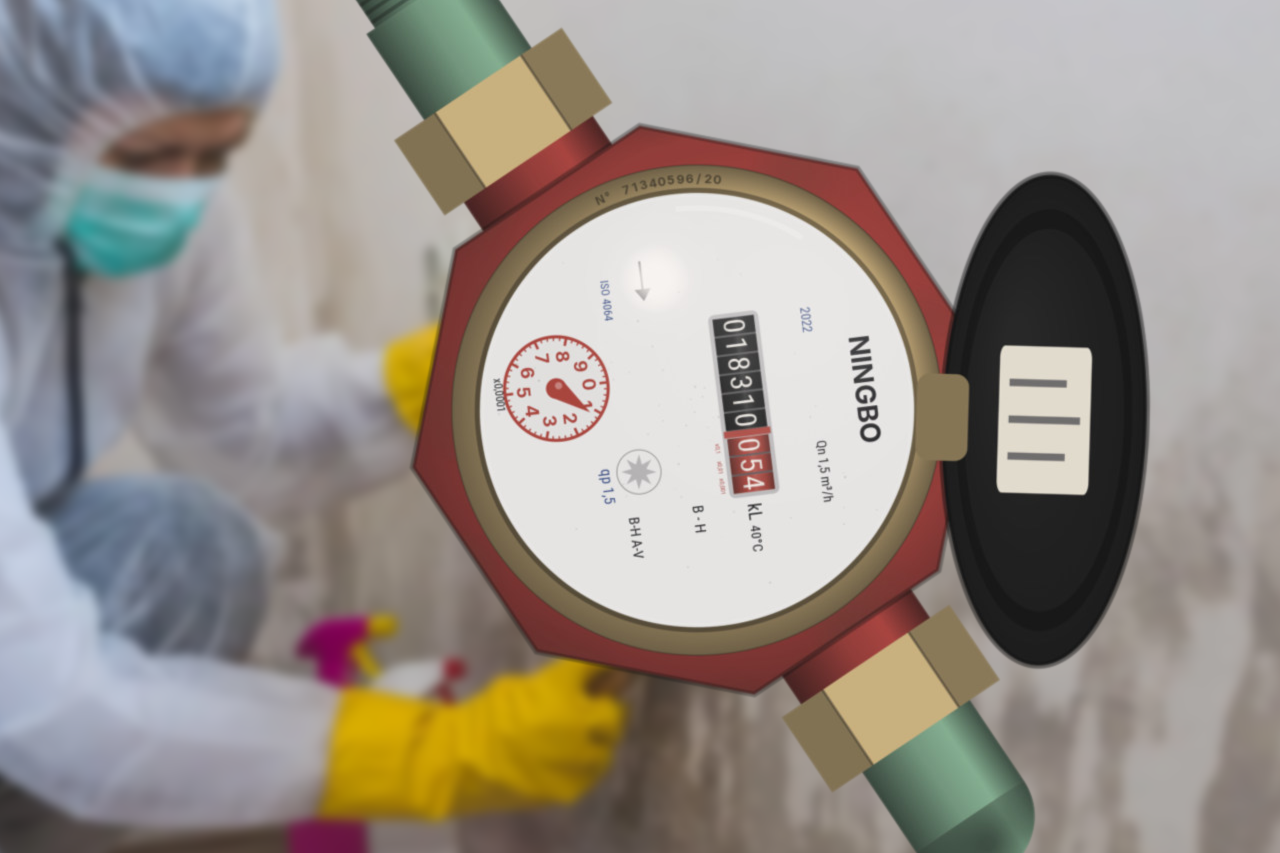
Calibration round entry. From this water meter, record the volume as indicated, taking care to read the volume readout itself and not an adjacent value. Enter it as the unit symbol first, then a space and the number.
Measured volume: kL 18310.0541
